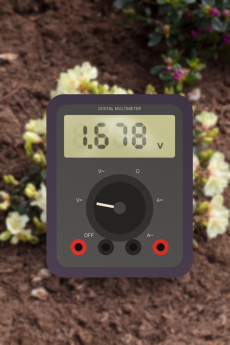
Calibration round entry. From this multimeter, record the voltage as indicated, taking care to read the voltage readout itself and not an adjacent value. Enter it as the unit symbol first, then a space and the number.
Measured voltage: V 1.678
